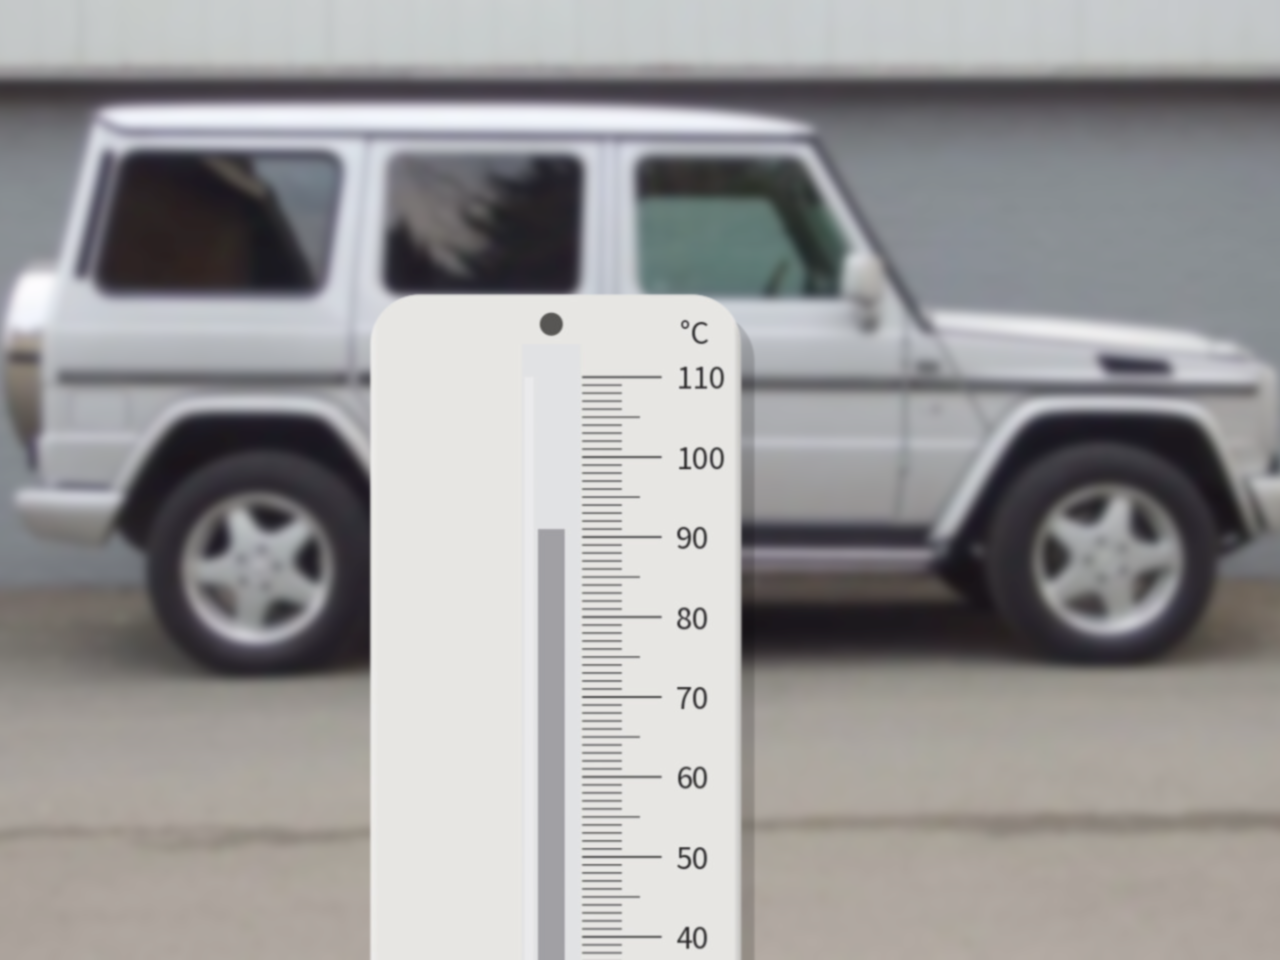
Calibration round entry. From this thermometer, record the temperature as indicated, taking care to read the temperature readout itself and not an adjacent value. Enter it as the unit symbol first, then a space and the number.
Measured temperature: °C 91
